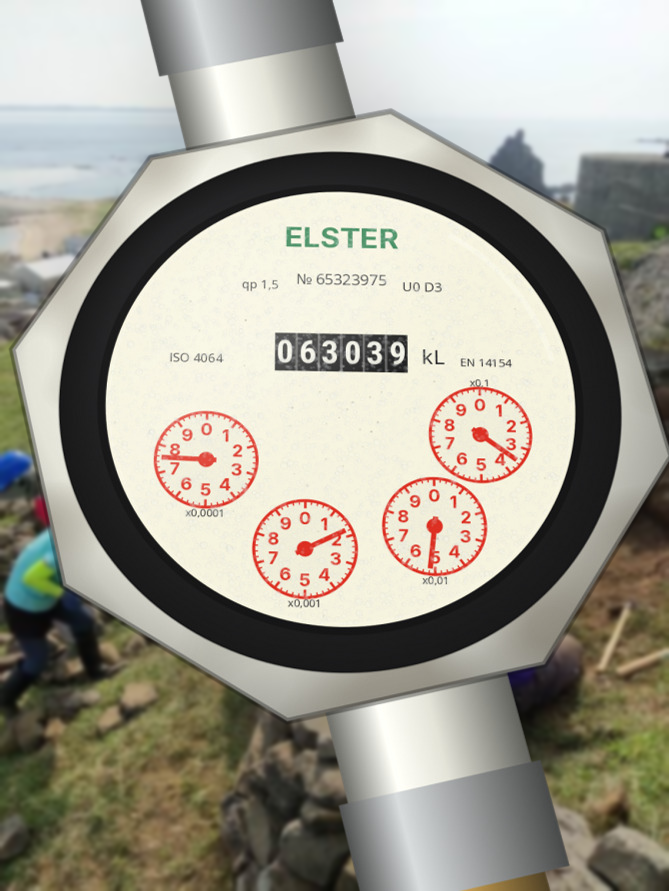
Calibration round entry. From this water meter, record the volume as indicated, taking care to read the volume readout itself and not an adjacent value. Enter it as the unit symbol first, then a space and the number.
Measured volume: kL 63039.3517
